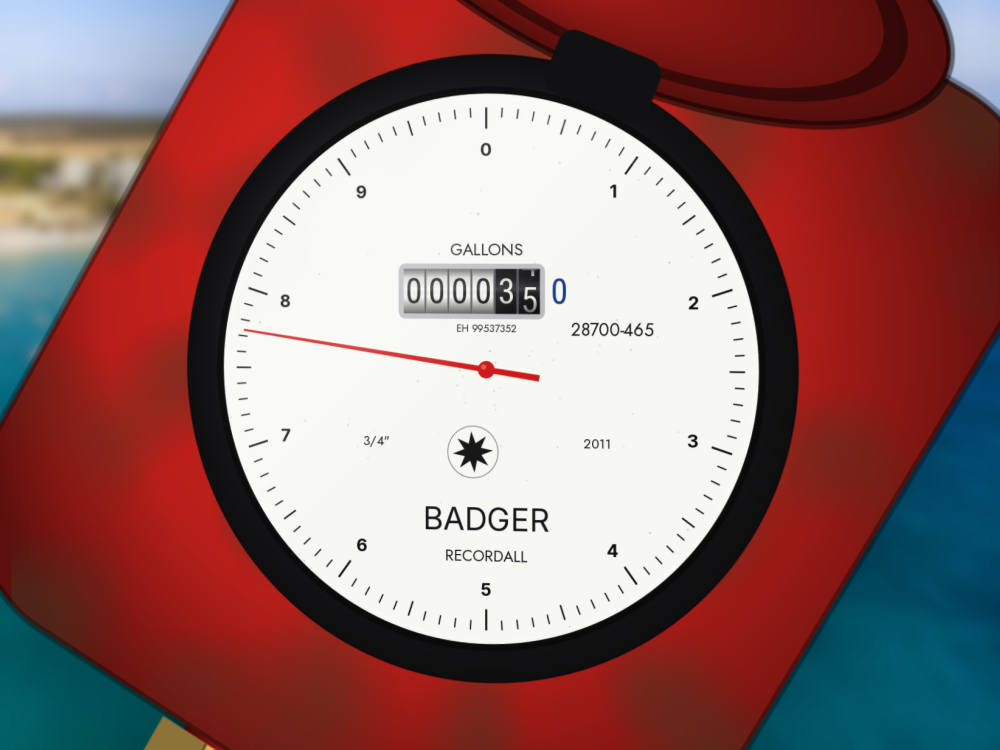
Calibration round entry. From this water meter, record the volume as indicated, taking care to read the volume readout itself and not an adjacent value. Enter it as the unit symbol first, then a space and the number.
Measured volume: gal 347.7
